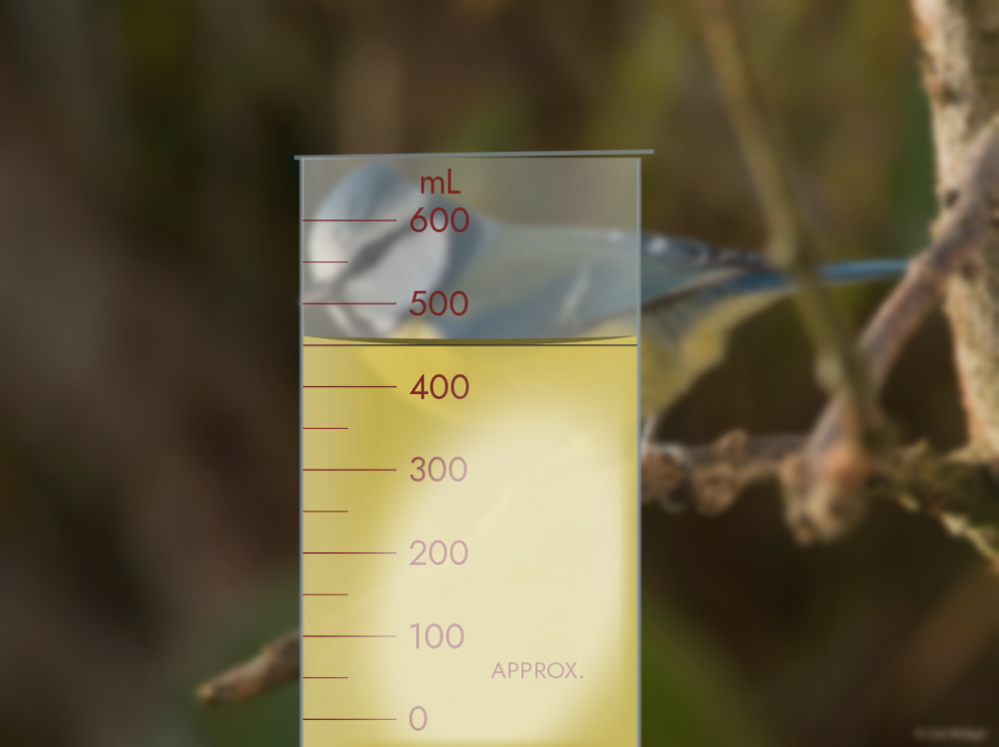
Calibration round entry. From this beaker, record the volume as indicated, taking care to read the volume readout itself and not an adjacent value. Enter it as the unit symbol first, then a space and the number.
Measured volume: mL 450
